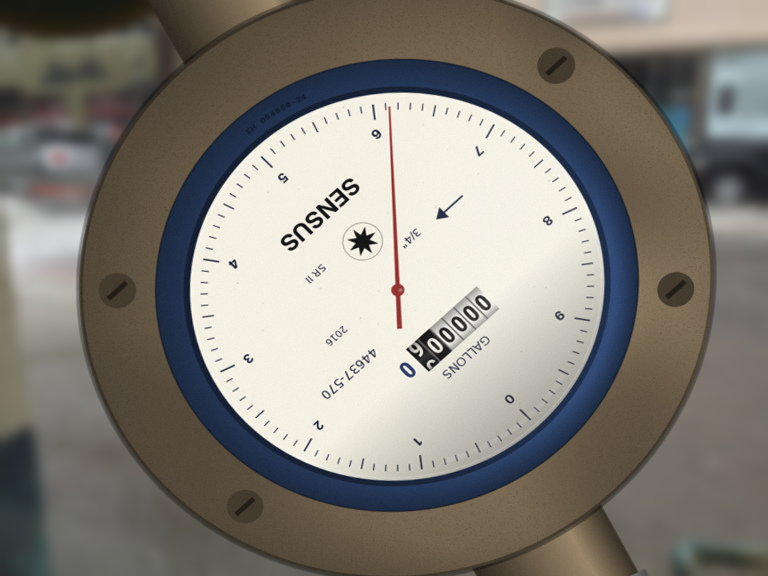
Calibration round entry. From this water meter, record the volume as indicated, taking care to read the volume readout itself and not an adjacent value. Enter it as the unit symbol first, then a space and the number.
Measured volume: gal 56.1
